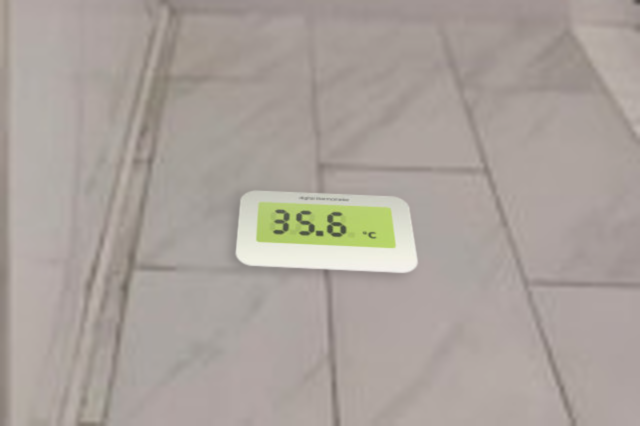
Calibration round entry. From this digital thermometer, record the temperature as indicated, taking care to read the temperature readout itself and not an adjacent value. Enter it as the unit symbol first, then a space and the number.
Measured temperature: °C 35.6
